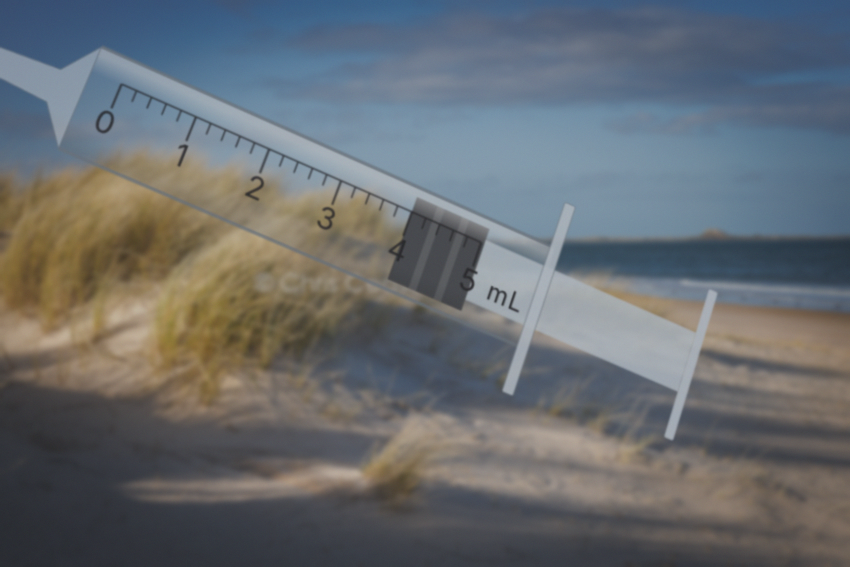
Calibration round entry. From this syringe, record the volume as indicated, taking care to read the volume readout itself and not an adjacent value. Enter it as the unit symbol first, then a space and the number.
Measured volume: mL 4
